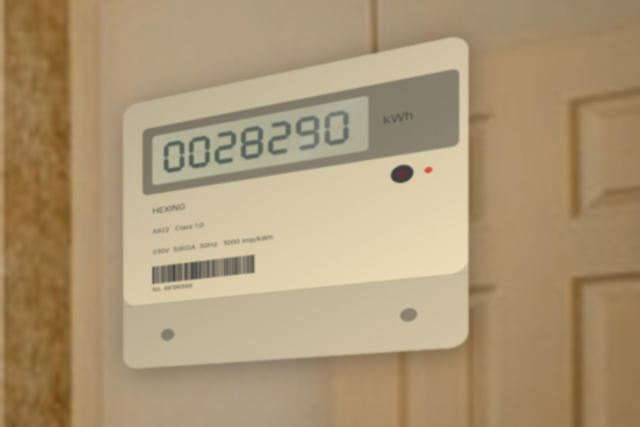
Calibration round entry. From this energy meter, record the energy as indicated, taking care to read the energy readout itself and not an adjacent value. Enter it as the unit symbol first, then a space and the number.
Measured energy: kWh 28290
